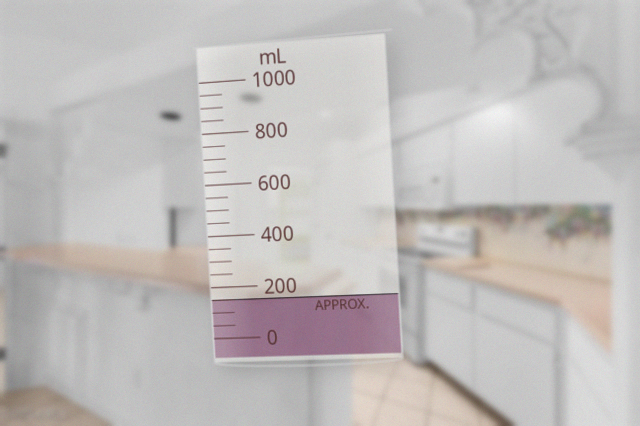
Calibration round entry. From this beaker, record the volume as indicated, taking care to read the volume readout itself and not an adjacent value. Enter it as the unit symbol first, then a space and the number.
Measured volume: mL 150
